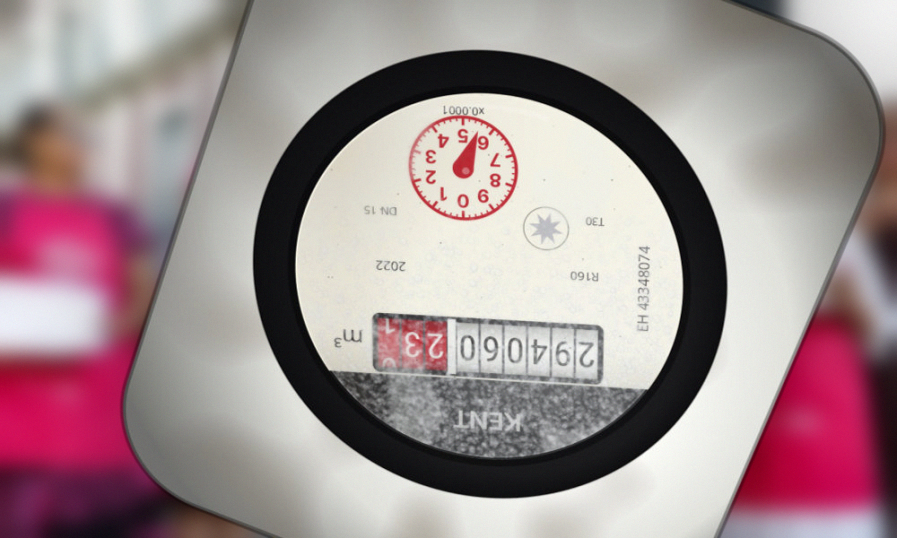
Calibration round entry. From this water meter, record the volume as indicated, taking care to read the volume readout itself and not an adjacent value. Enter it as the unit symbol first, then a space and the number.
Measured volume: m³ 294060.2305
